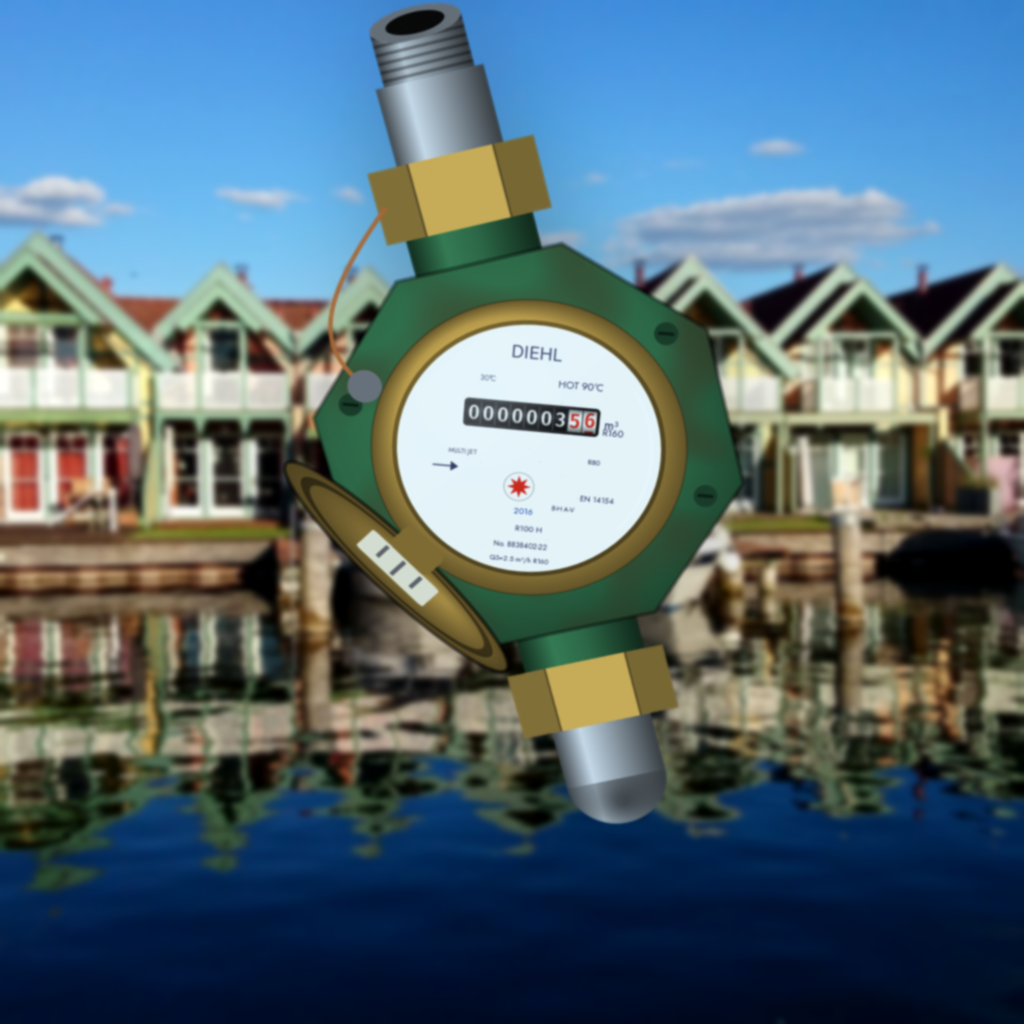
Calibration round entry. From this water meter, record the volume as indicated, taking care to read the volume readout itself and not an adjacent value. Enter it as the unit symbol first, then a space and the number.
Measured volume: m³ 3.56
